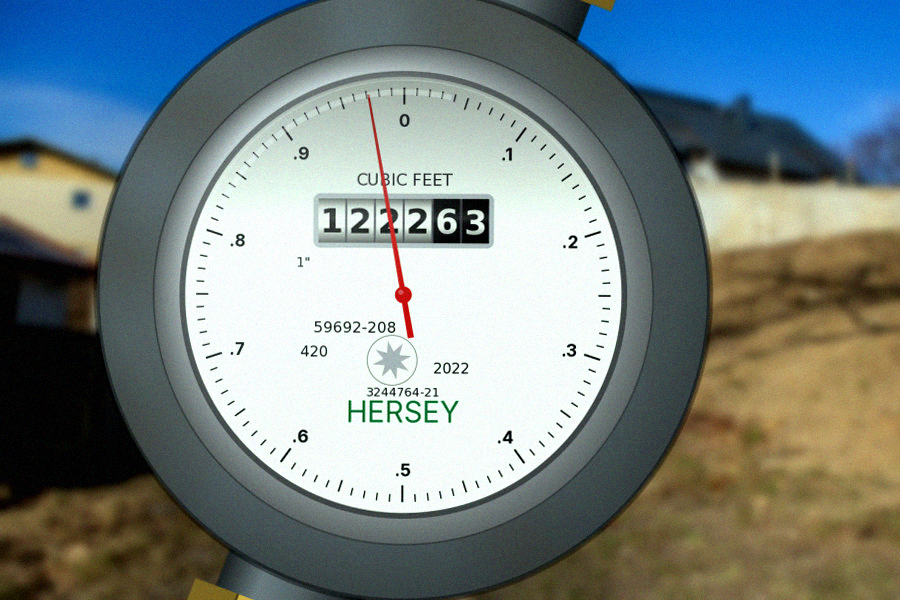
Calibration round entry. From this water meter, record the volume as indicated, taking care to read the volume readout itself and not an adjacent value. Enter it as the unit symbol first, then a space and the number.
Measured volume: ft³ 122262.97
